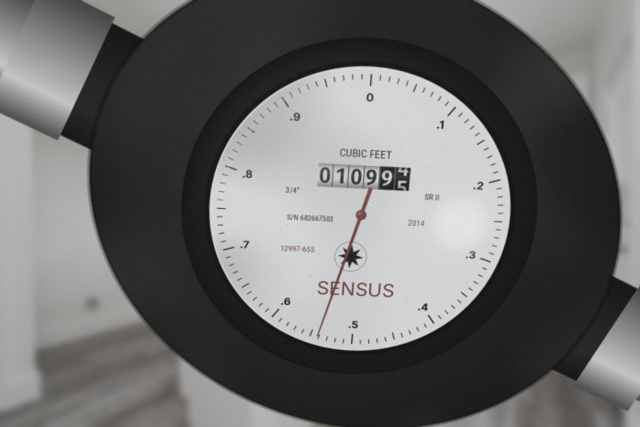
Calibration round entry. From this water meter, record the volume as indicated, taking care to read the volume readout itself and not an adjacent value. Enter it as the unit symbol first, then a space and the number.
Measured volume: ft³ 10994.54
